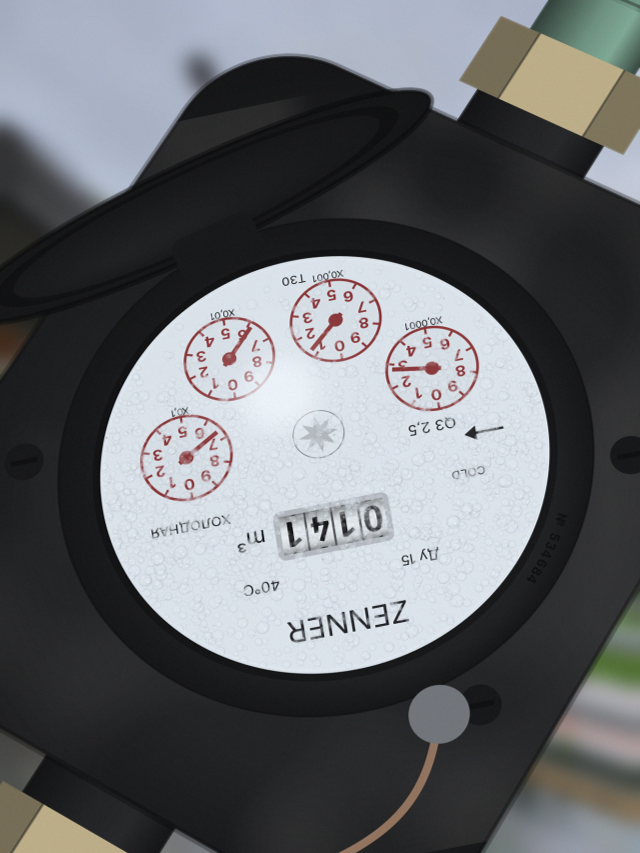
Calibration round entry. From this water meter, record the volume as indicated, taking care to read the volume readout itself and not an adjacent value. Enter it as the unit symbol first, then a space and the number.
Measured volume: m³ 141.6612
